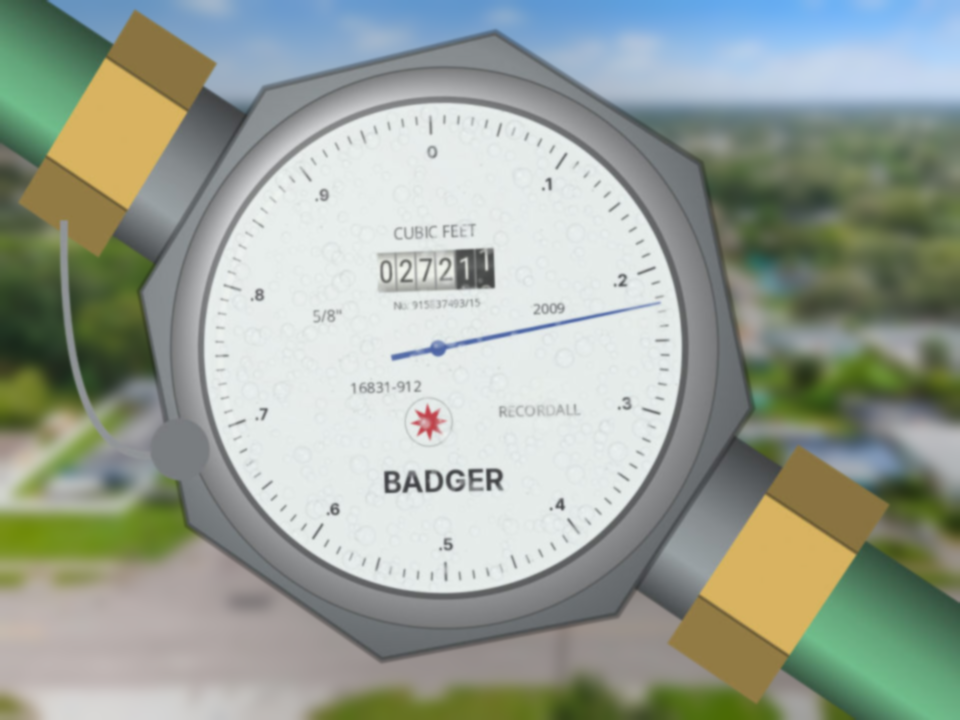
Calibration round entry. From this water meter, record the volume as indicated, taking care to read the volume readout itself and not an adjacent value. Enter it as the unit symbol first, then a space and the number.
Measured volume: ft³ 27211.22
